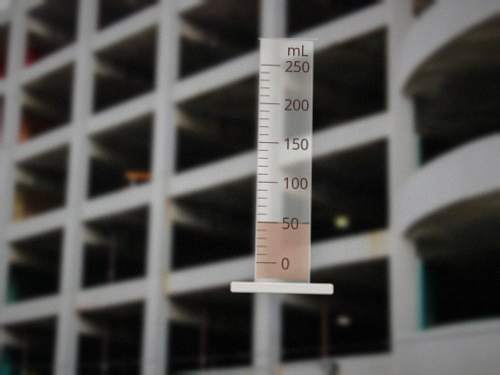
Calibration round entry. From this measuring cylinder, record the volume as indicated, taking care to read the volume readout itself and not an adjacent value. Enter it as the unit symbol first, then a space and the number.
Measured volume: mL 50
